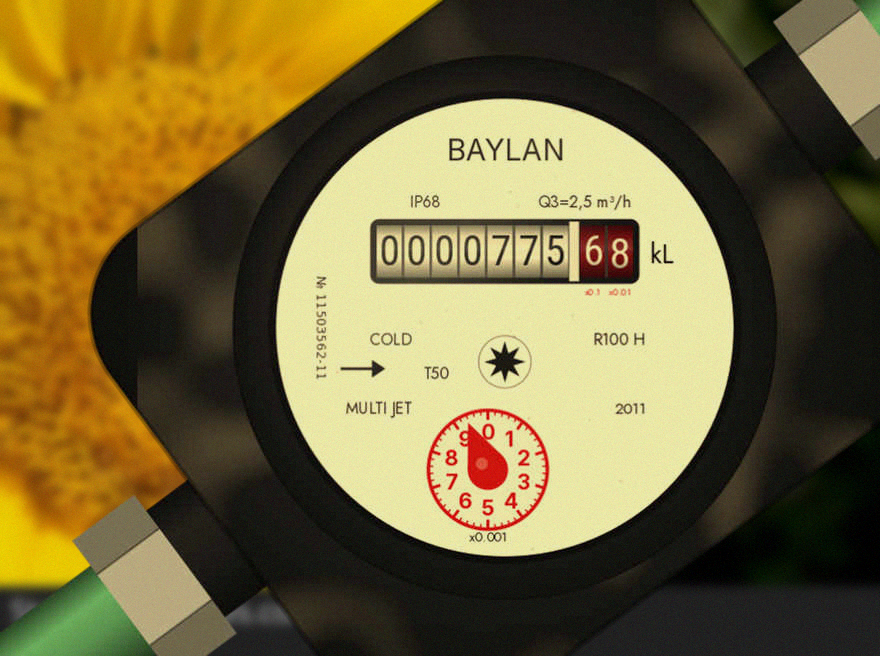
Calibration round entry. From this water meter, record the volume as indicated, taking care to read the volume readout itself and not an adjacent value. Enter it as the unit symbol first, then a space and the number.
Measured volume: kL 775.679
